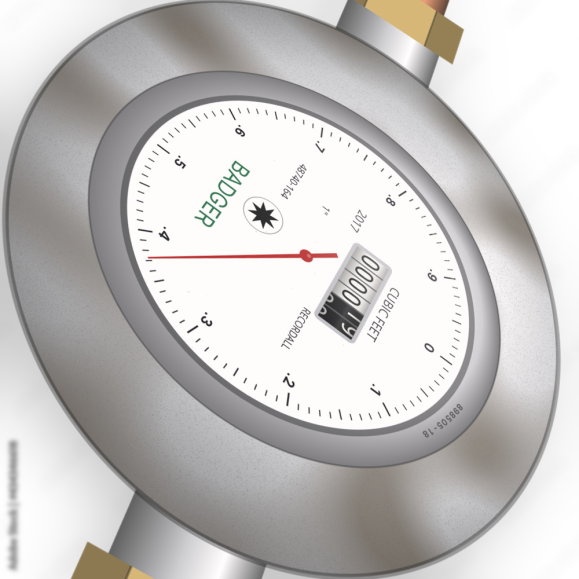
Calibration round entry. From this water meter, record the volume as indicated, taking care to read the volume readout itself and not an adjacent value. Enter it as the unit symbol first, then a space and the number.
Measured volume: ft³ 19.37
